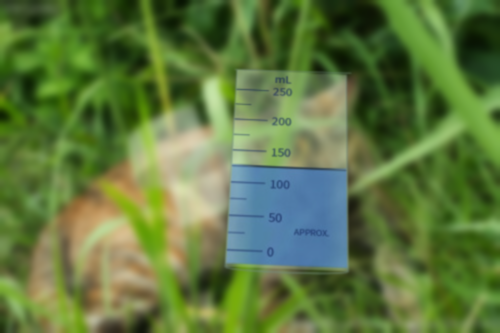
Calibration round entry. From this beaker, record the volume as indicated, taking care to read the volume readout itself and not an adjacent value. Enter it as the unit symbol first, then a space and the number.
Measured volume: mL 125
